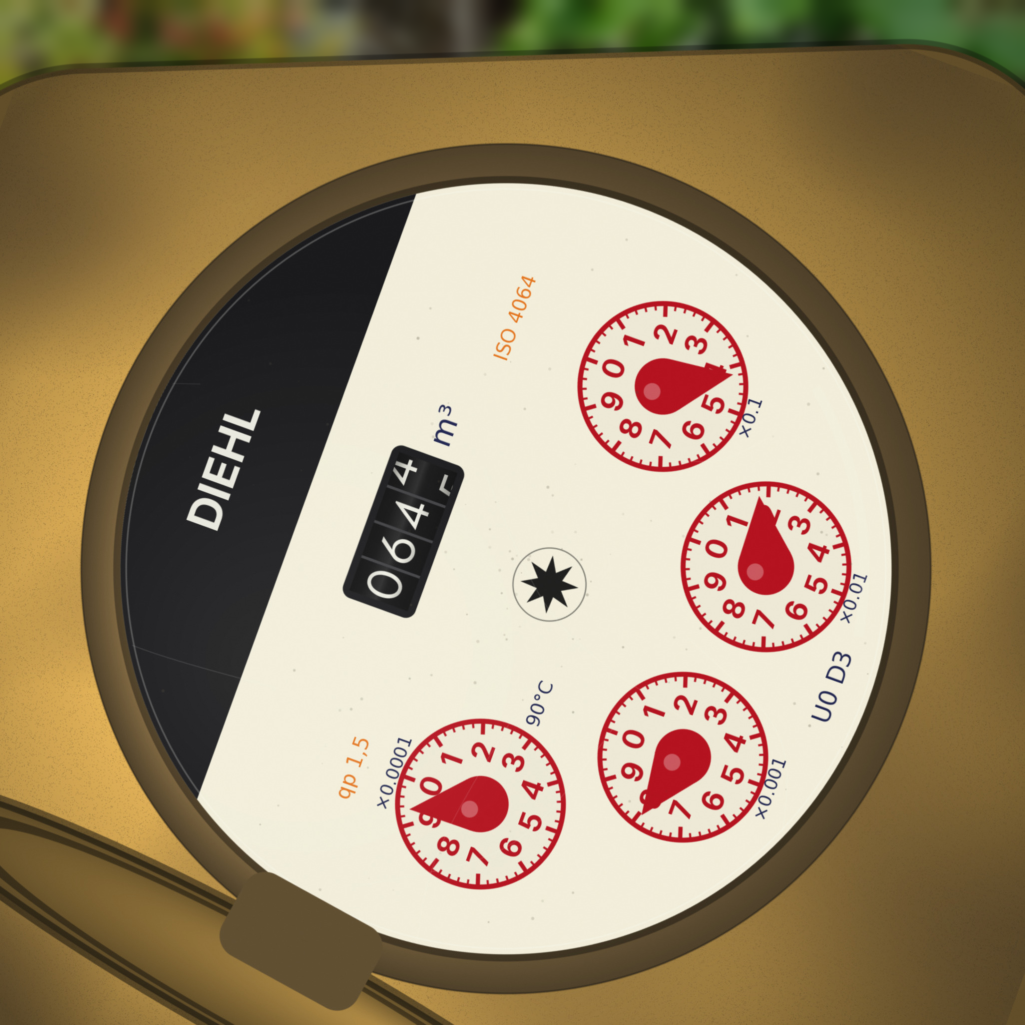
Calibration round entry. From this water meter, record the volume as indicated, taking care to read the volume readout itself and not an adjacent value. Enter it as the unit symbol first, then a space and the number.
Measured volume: m³ 644.4179
